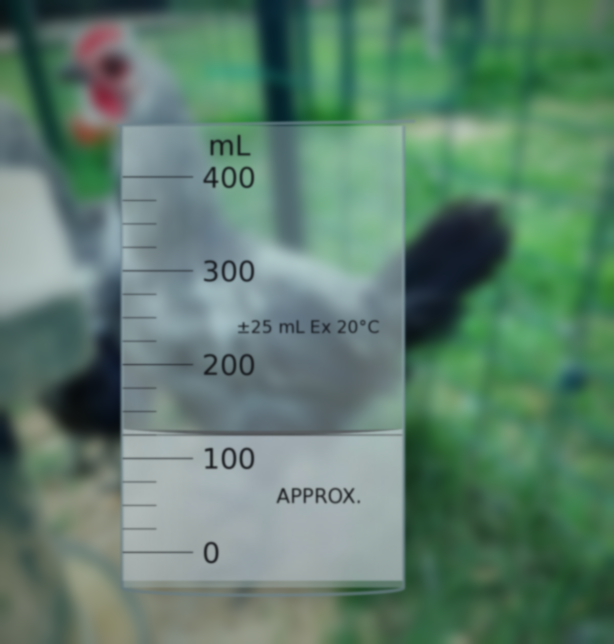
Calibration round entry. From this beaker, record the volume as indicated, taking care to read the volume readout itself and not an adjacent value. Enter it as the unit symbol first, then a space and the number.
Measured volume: mL 125
